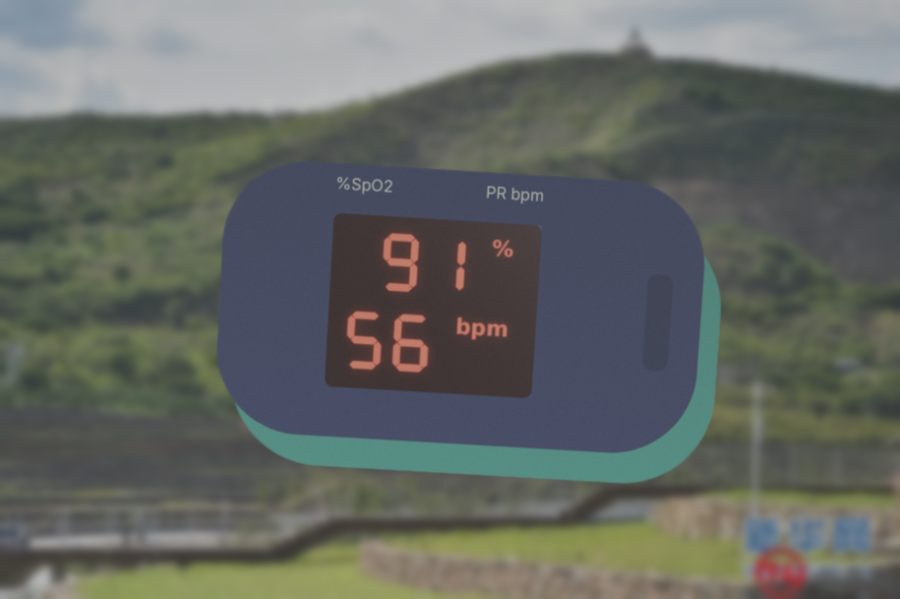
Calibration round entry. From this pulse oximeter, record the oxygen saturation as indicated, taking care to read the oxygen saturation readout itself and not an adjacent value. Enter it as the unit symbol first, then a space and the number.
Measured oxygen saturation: % 91
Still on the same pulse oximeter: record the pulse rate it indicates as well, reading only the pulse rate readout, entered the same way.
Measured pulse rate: bpm 56
